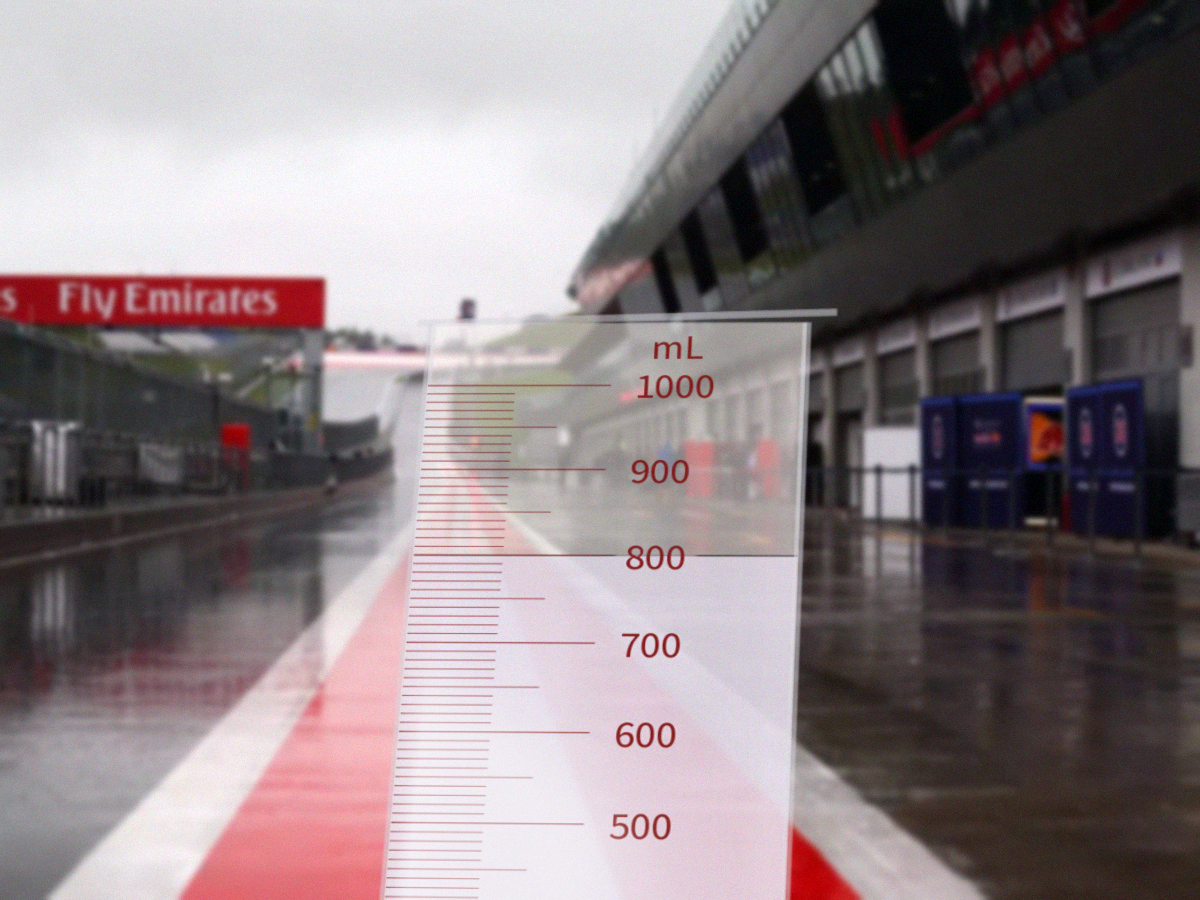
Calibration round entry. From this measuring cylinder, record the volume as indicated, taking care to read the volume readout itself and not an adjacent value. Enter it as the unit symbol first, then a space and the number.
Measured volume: mL 800
